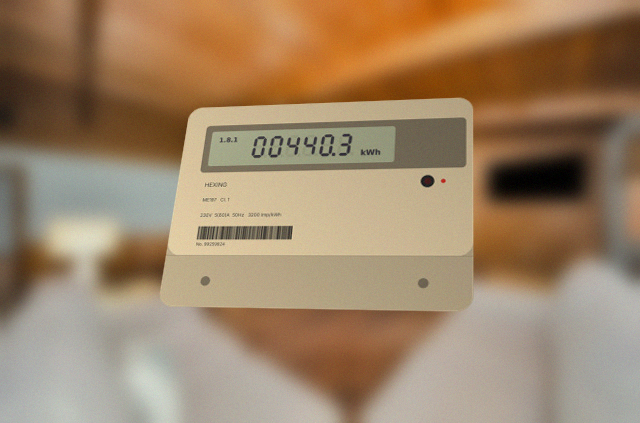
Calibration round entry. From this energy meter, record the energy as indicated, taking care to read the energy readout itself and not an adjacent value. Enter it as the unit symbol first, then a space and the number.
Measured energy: kWh 440.3
